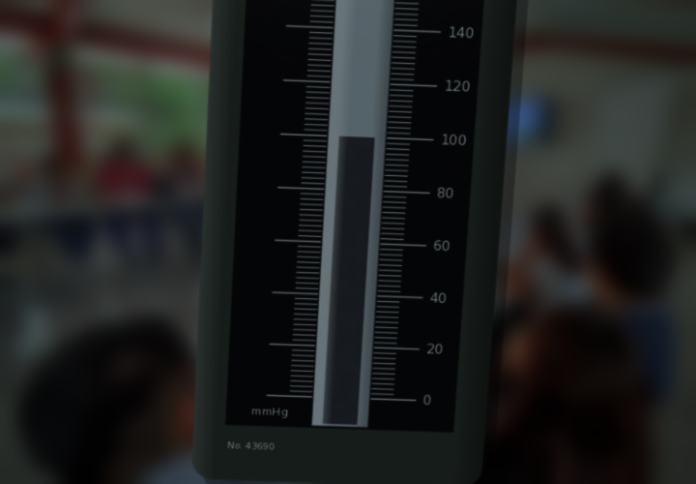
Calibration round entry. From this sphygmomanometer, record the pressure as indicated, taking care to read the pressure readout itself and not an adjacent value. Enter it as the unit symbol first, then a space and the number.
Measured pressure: mmHg 100
